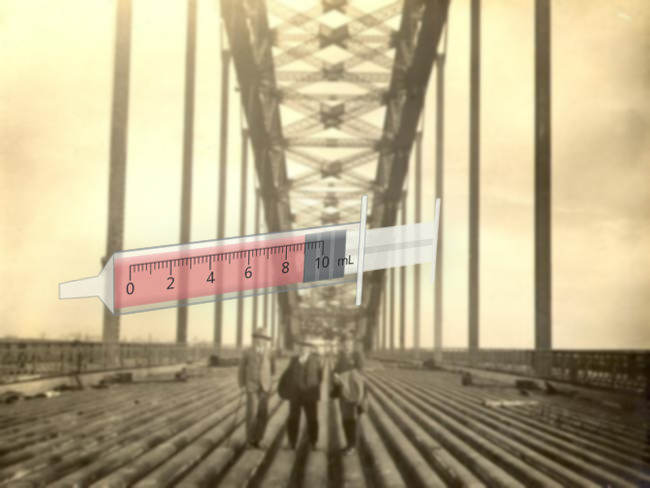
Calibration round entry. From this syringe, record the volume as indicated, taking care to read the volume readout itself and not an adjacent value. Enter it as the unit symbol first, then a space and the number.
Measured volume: mL 9
